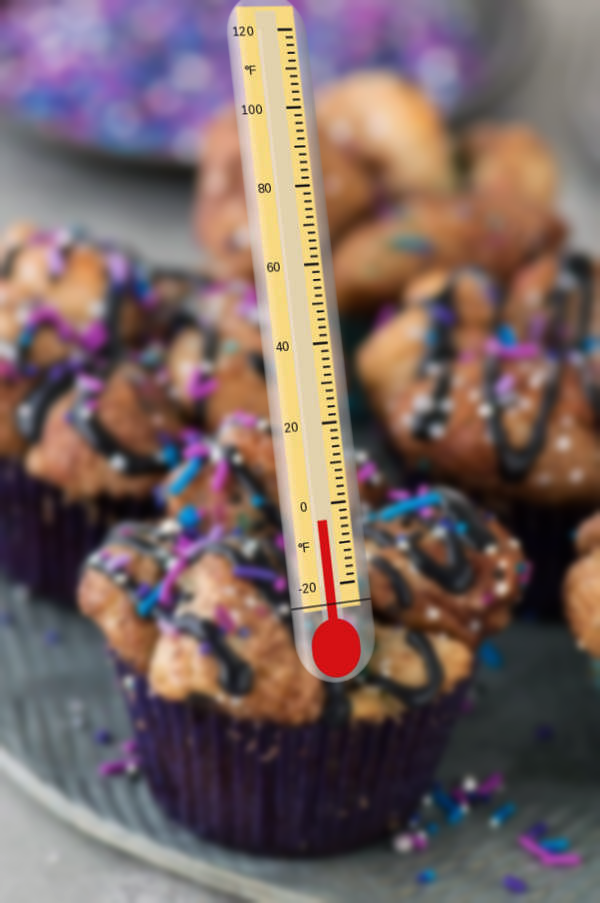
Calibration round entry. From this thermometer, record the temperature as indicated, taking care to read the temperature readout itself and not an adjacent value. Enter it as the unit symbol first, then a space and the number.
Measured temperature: °F -4
